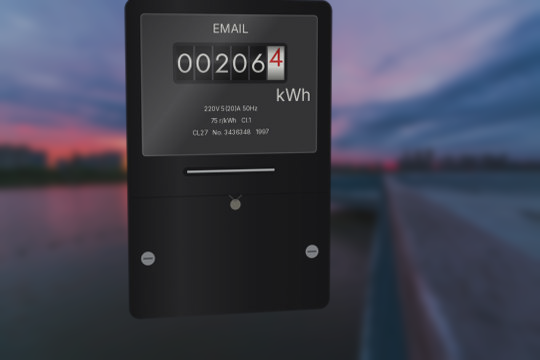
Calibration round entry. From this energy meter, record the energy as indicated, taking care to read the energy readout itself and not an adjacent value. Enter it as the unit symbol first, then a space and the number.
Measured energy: kWh 206.4
